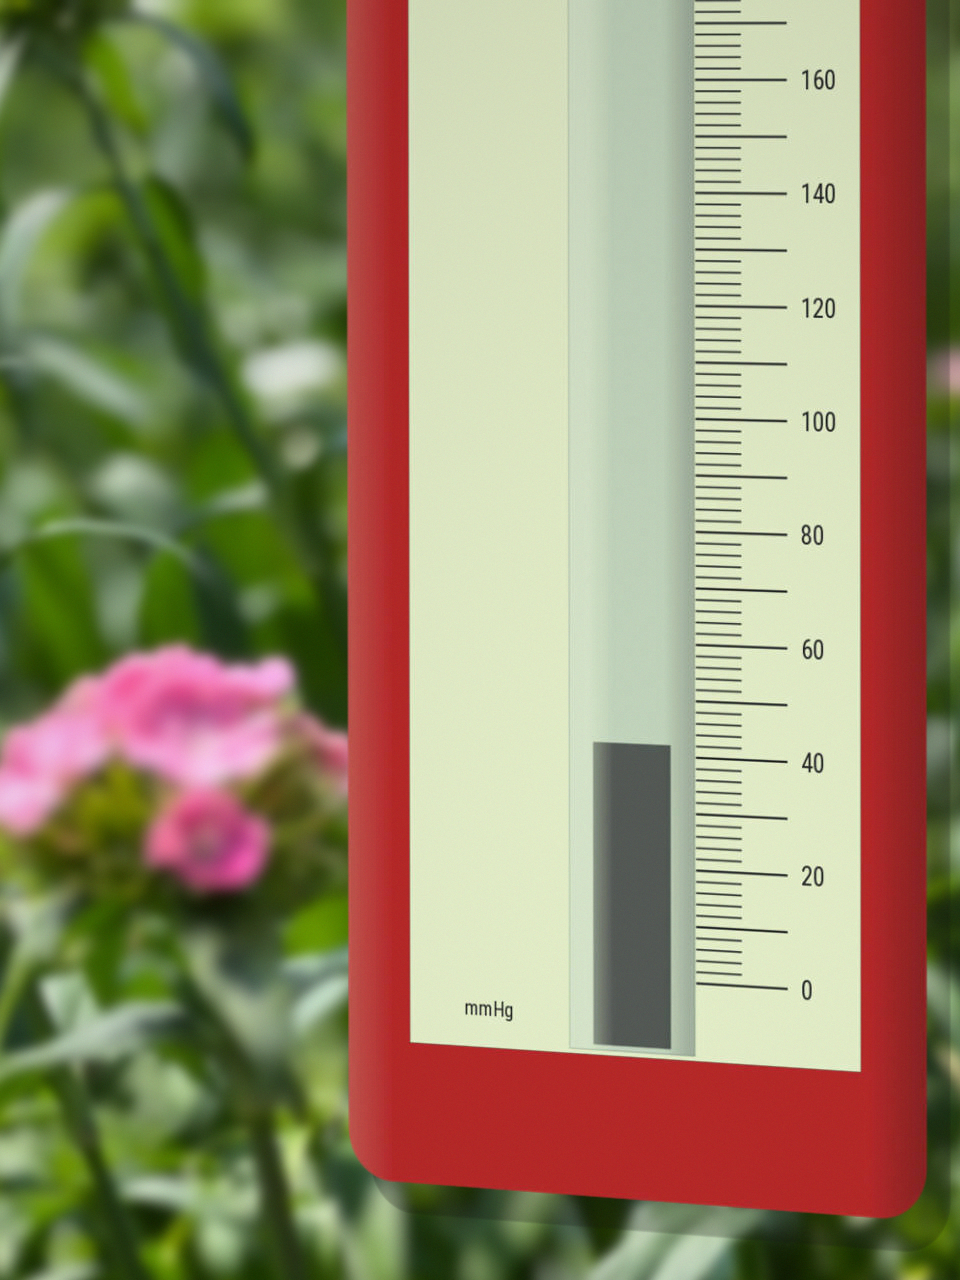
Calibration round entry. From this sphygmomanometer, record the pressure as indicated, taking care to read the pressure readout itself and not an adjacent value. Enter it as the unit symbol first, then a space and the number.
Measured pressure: mmHg 42
